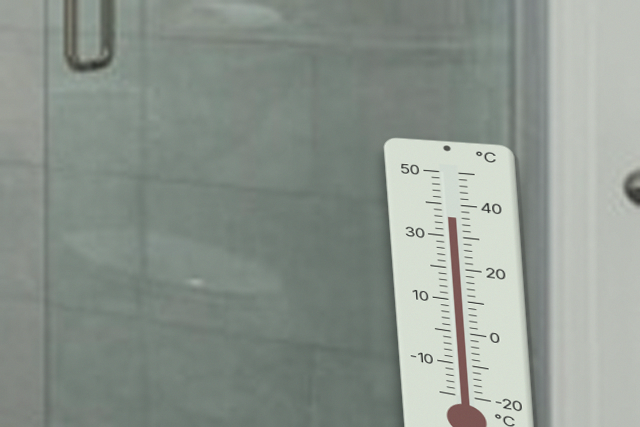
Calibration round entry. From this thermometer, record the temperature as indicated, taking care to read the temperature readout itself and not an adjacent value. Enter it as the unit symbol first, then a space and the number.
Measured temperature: °C 36
